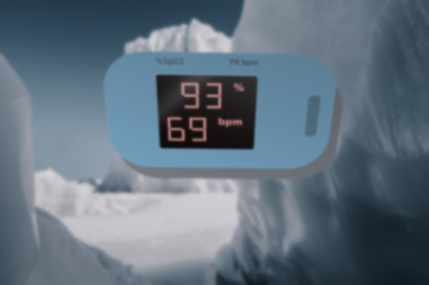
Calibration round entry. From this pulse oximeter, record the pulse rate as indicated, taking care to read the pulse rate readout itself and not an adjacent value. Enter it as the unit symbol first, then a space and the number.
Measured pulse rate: bpm 69
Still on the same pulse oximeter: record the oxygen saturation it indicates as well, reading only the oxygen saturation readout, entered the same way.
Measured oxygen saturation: % 93
